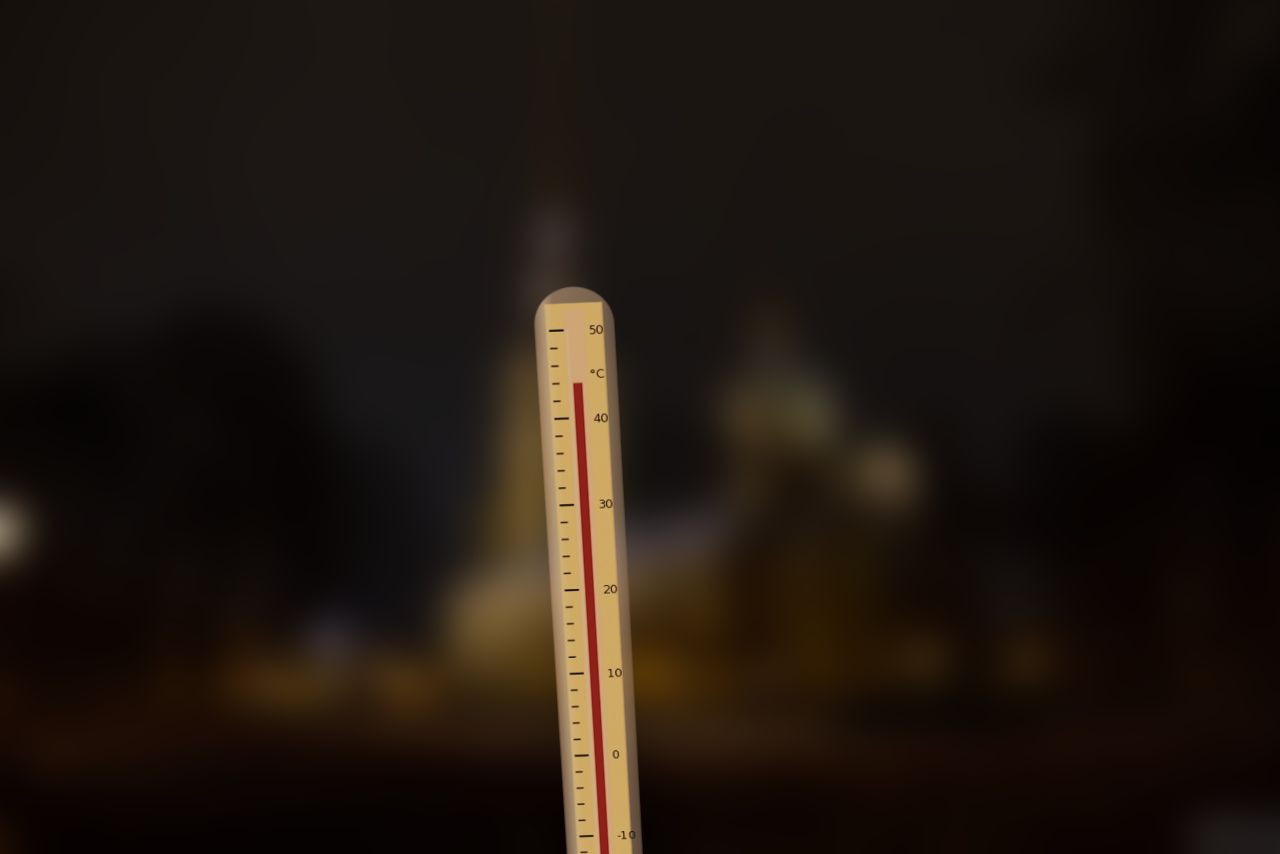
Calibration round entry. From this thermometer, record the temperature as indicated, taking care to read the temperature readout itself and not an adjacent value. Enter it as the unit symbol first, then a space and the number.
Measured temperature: °C 44
